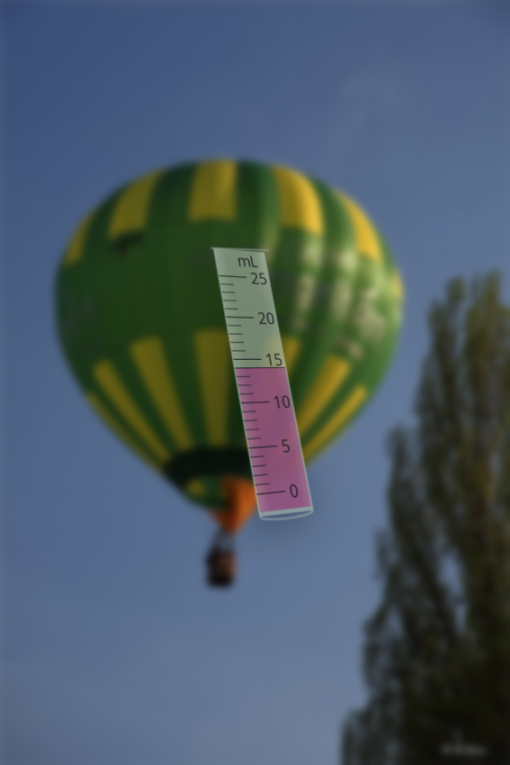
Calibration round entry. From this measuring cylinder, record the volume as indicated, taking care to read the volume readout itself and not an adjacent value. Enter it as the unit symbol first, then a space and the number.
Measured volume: mL 14
